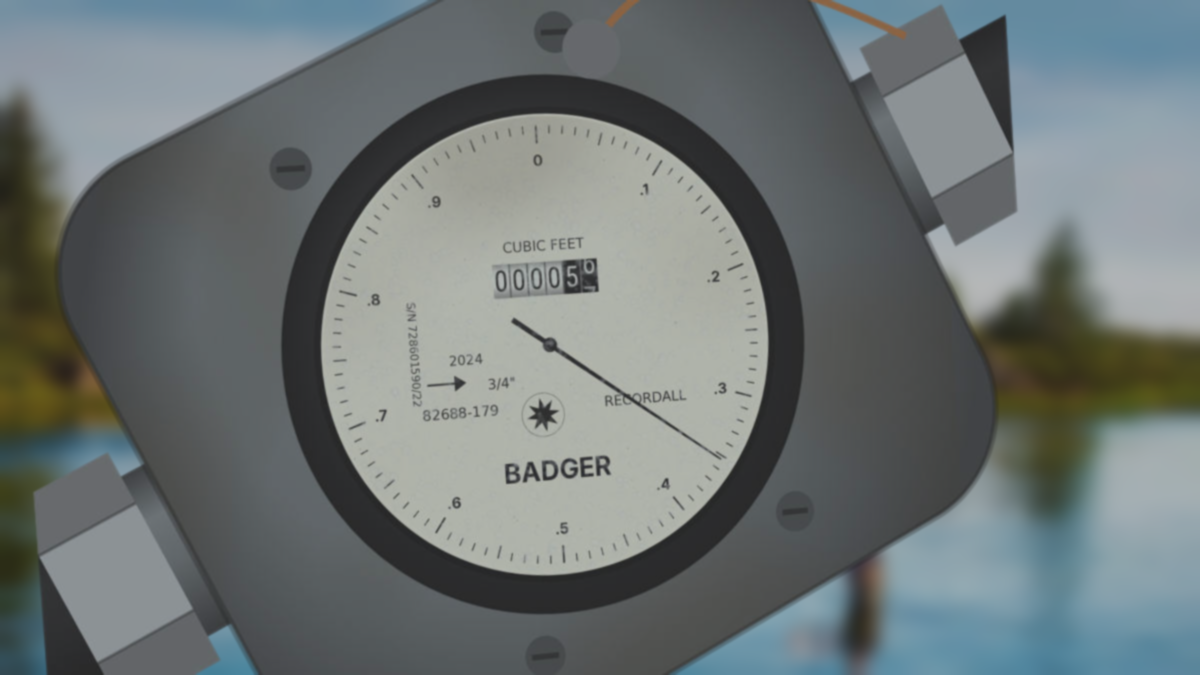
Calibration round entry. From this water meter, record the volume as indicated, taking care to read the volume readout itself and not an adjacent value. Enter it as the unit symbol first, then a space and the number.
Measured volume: ft³ 56.35
